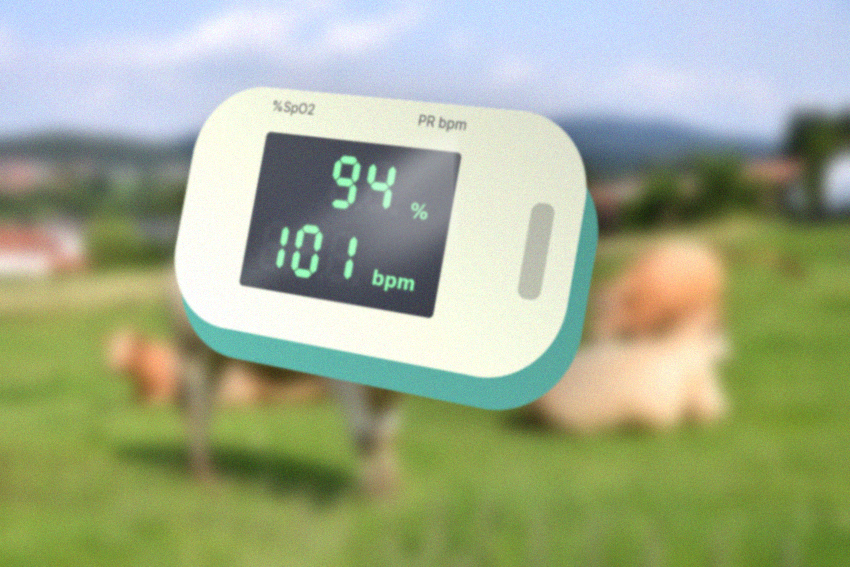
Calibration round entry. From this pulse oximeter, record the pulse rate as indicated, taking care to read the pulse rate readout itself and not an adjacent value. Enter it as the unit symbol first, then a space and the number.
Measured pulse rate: bpm 101
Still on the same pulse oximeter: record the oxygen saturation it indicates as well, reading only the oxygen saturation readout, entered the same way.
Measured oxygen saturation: % 94
